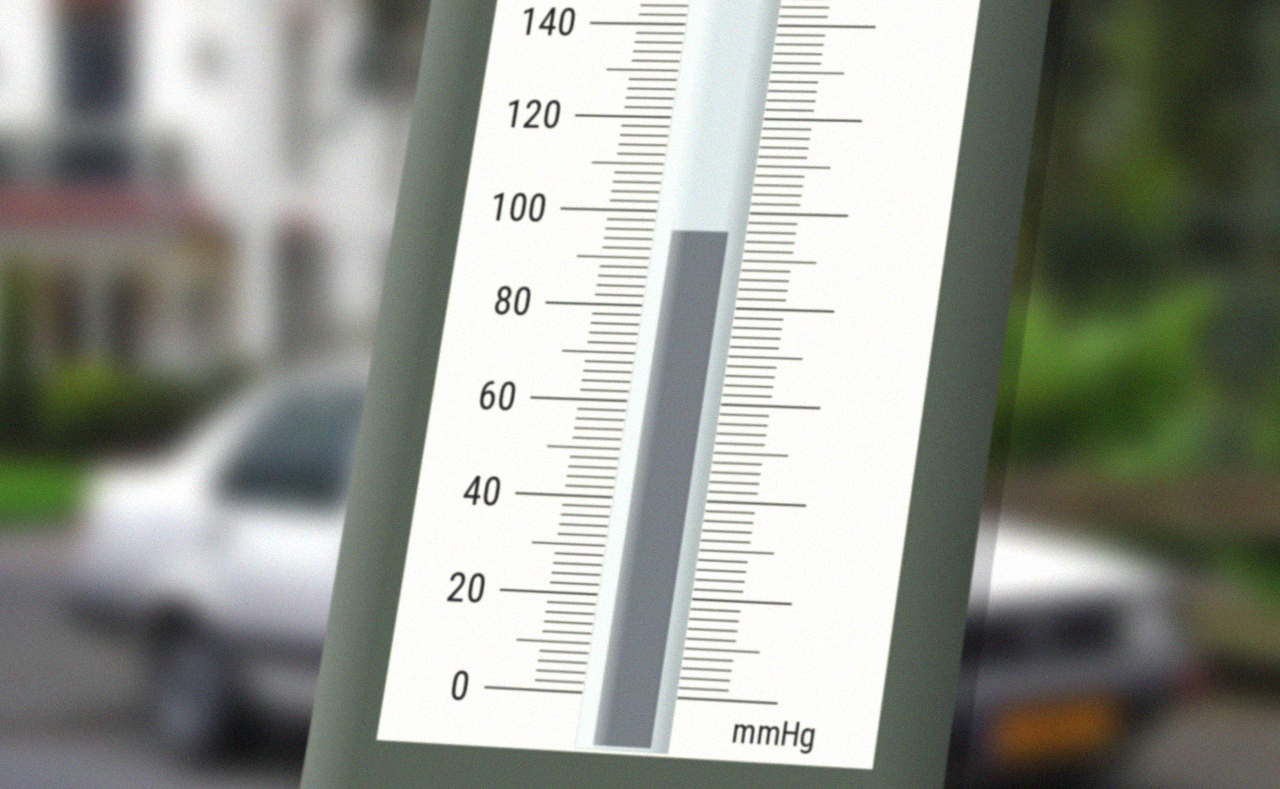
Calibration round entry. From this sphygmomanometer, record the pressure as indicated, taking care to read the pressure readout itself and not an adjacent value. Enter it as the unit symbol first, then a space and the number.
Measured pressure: mmHg 96
